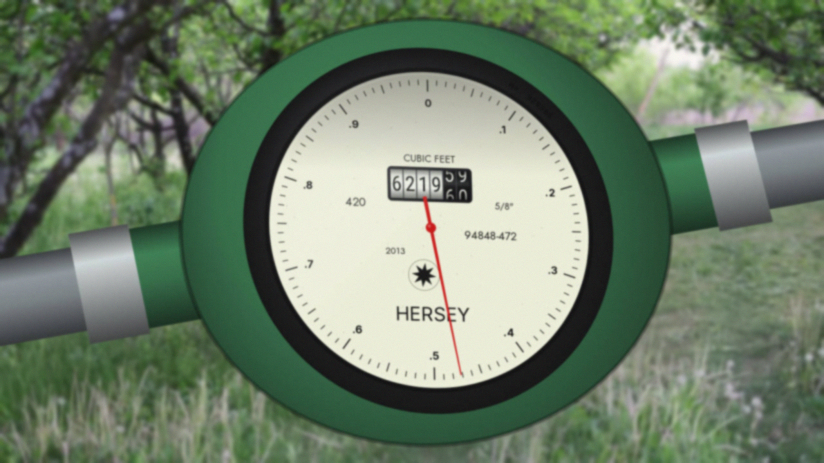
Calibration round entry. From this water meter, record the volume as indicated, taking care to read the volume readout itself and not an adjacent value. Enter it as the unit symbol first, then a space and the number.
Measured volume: ft³ 621959.47
